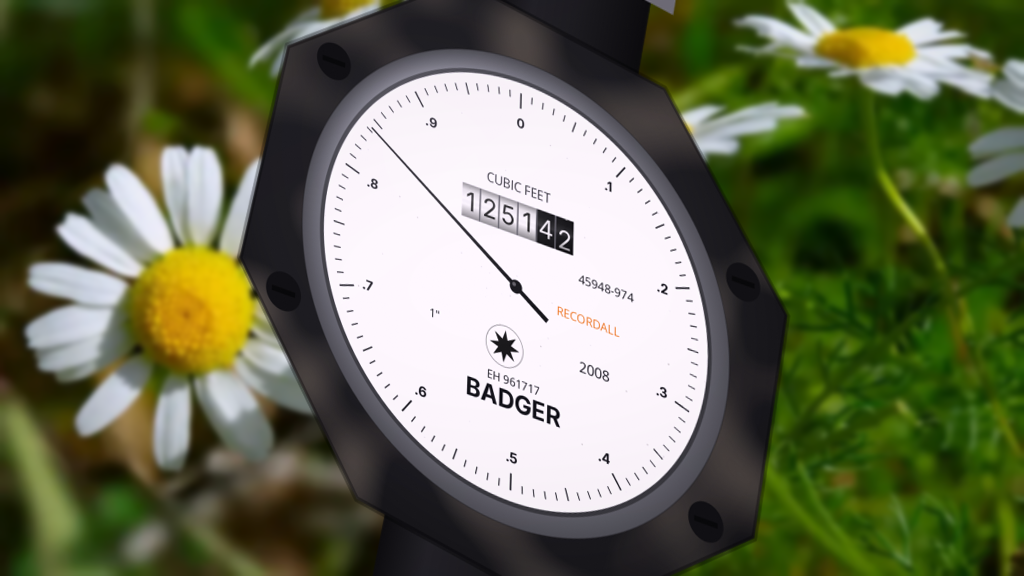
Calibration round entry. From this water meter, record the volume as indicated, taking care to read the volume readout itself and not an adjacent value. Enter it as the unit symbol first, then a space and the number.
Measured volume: ft³ 125141.84
